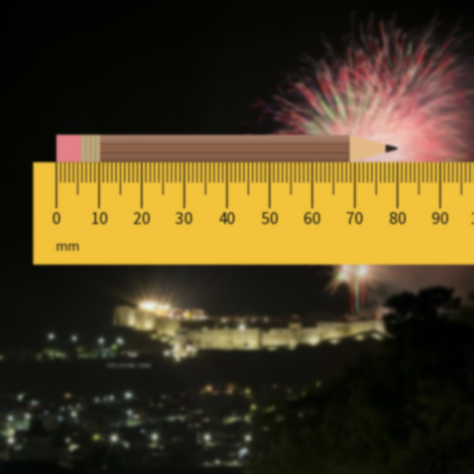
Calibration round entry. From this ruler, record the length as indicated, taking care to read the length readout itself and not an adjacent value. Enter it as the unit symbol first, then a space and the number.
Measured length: mm 80
